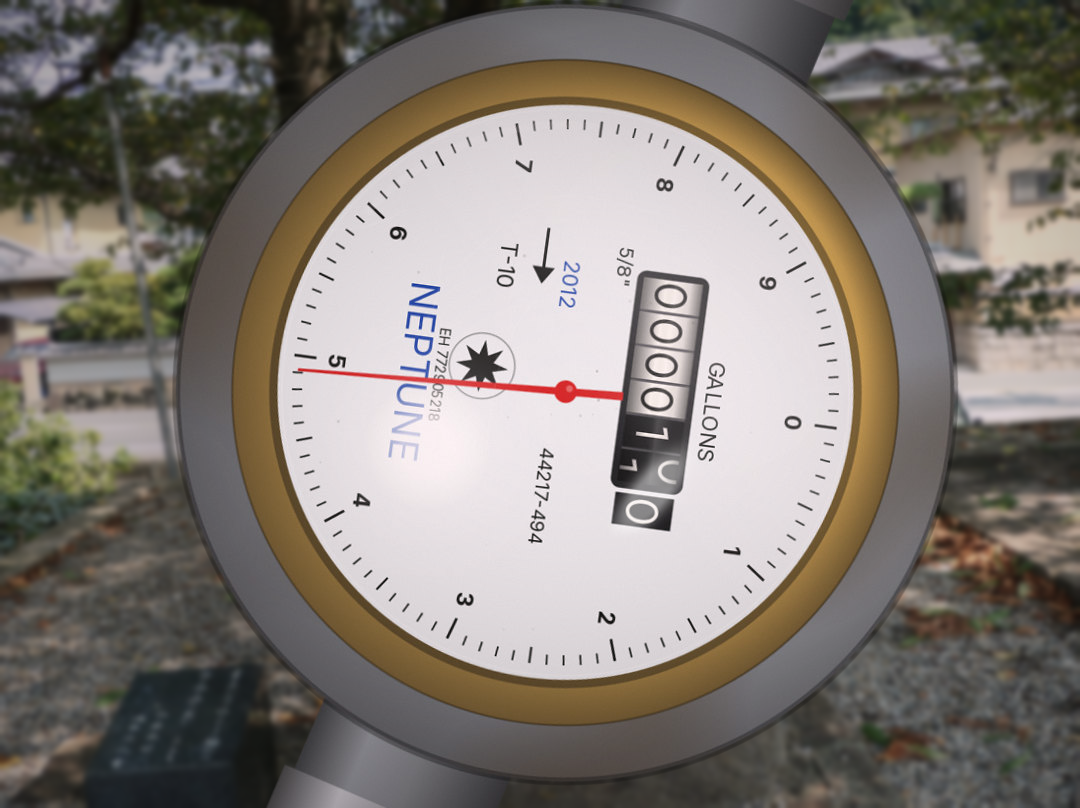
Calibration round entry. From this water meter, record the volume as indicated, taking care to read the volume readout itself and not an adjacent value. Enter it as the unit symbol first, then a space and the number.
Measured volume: gal 104.9
